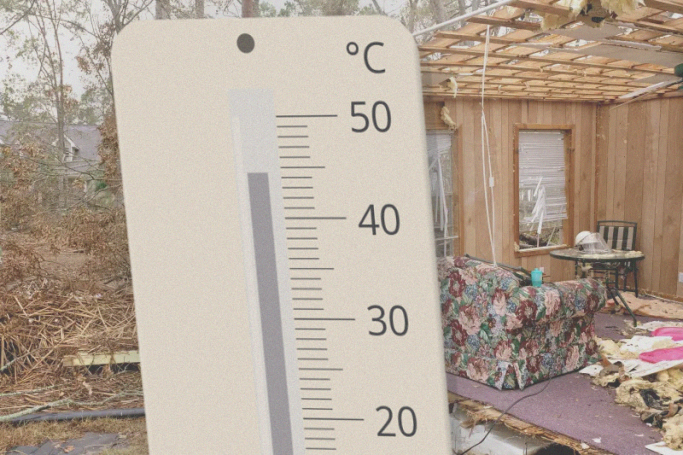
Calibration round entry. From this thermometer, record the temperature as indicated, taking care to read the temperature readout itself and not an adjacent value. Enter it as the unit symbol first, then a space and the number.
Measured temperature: °C 44.5
